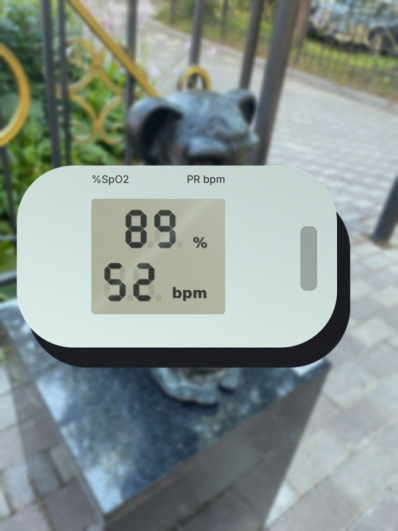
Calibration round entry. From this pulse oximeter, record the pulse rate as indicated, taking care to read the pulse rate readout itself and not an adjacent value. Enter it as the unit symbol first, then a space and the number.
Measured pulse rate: bpm 52
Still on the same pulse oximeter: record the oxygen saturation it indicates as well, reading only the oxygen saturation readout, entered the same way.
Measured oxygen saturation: % 89
